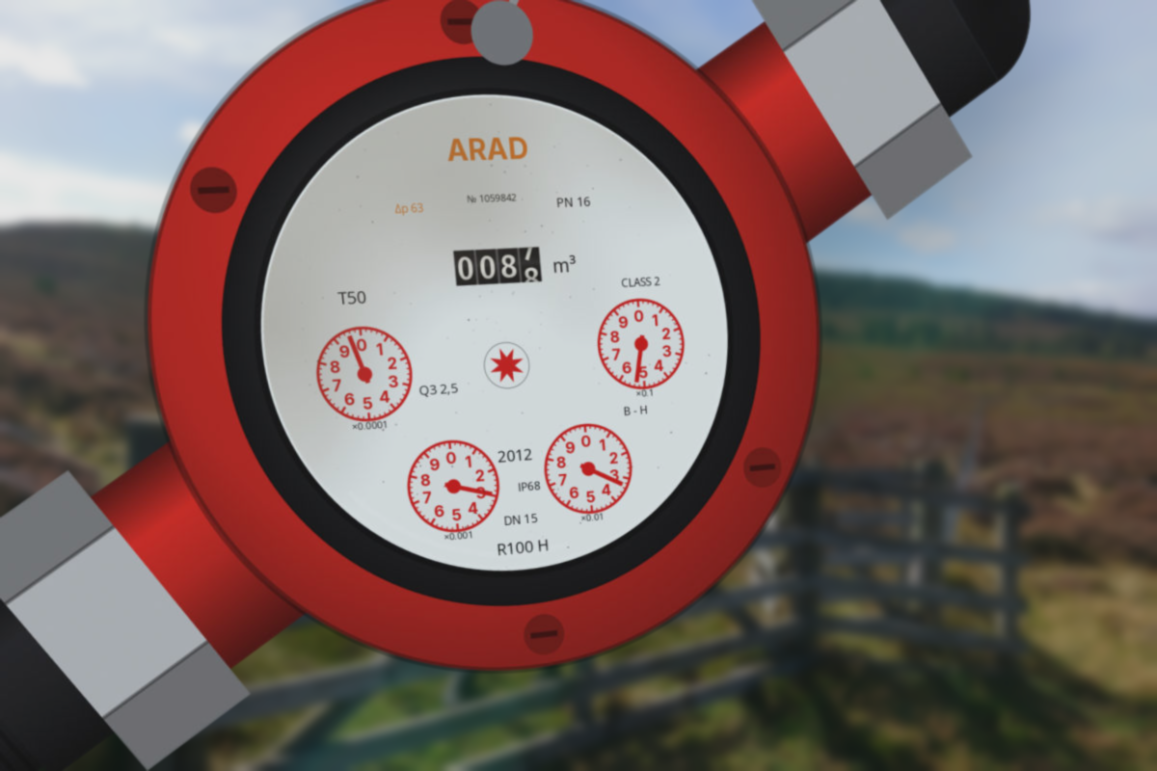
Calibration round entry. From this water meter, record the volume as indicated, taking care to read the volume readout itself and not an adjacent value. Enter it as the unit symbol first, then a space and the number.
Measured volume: m³ 87.5329
